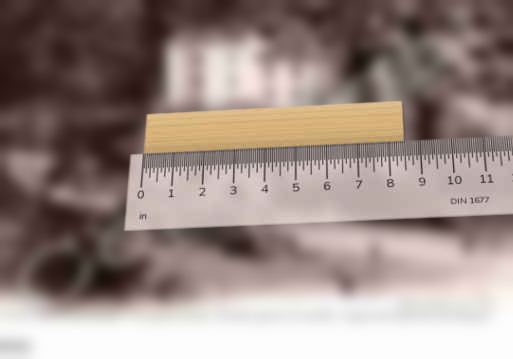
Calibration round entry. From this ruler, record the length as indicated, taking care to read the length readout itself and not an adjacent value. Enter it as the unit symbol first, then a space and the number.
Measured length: in 8.5
